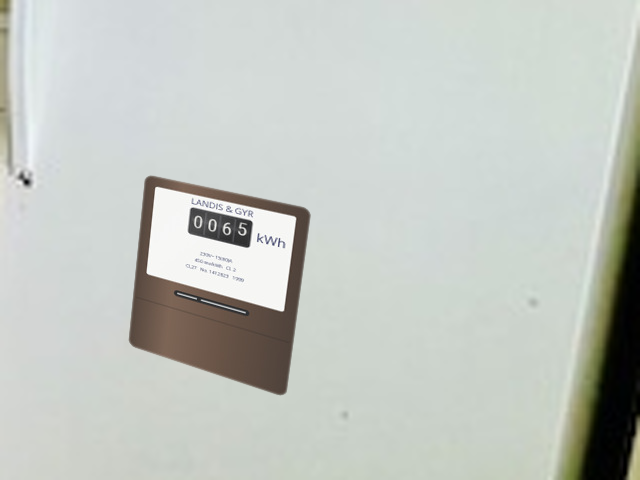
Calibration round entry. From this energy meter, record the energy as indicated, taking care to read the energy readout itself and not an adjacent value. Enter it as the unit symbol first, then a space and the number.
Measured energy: kWh 65
